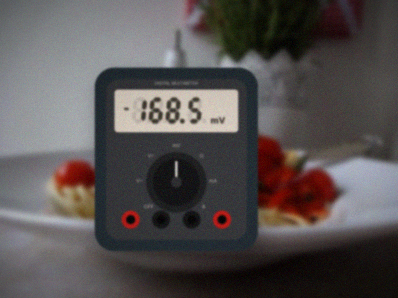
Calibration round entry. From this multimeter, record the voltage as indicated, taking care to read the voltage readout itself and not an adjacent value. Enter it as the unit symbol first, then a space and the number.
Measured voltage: mV -168.5
